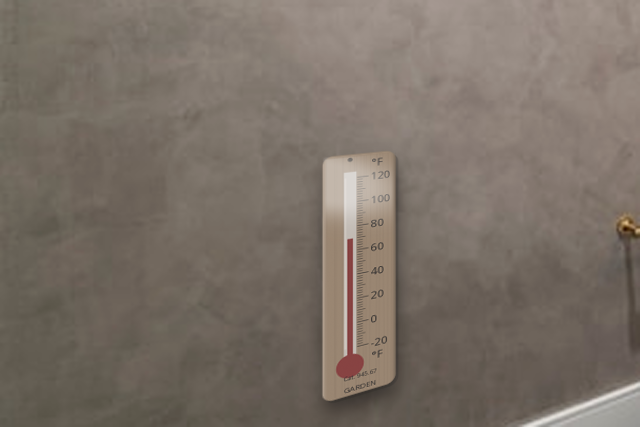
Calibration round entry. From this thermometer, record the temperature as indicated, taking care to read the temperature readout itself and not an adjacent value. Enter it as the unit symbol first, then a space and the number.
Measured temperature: °F 70
